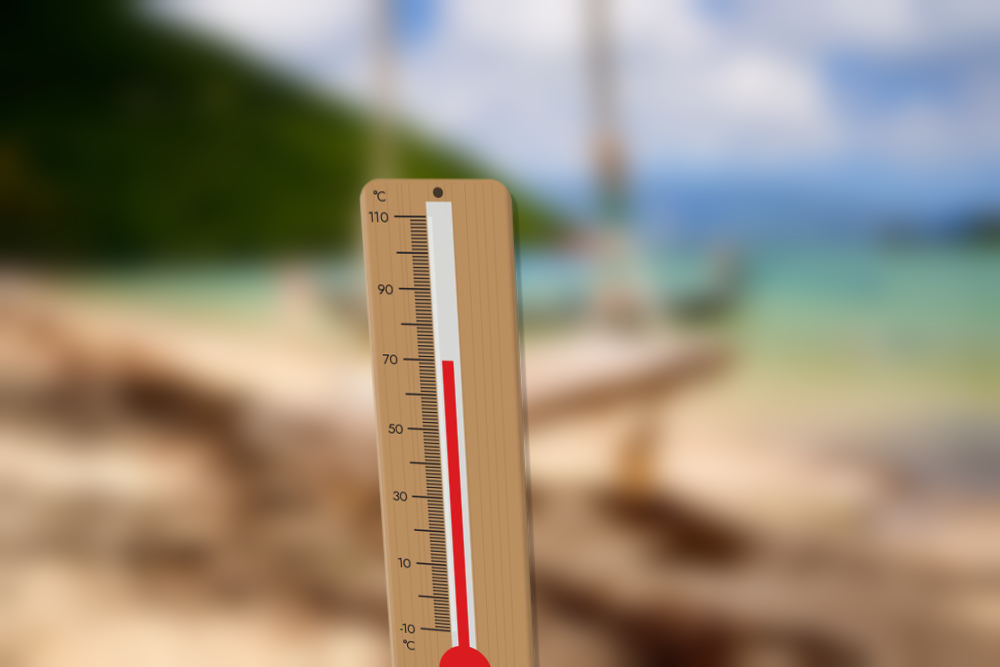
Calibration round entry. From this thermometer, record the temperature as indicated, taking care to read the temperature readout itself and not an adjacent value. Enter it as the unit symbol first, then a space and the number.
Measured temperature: °C 70
